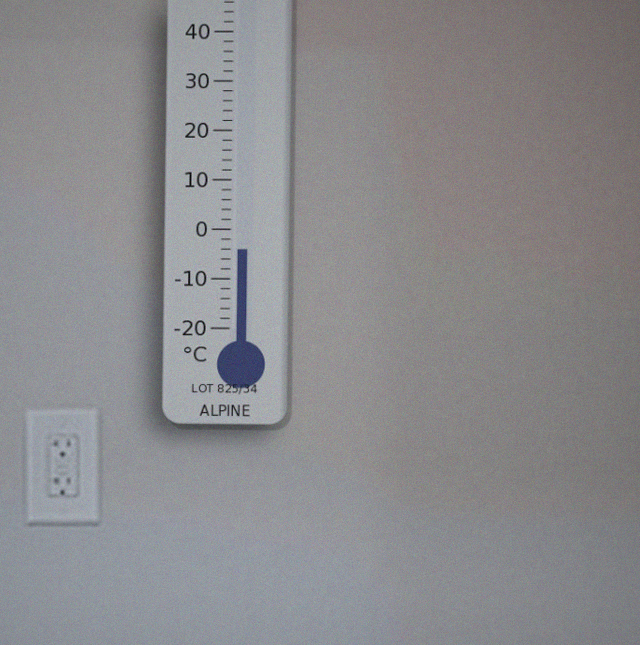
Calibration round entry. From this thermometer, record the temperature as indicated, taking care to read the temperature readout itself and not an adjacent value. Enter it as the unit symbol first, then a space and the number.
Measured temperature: °C -4
